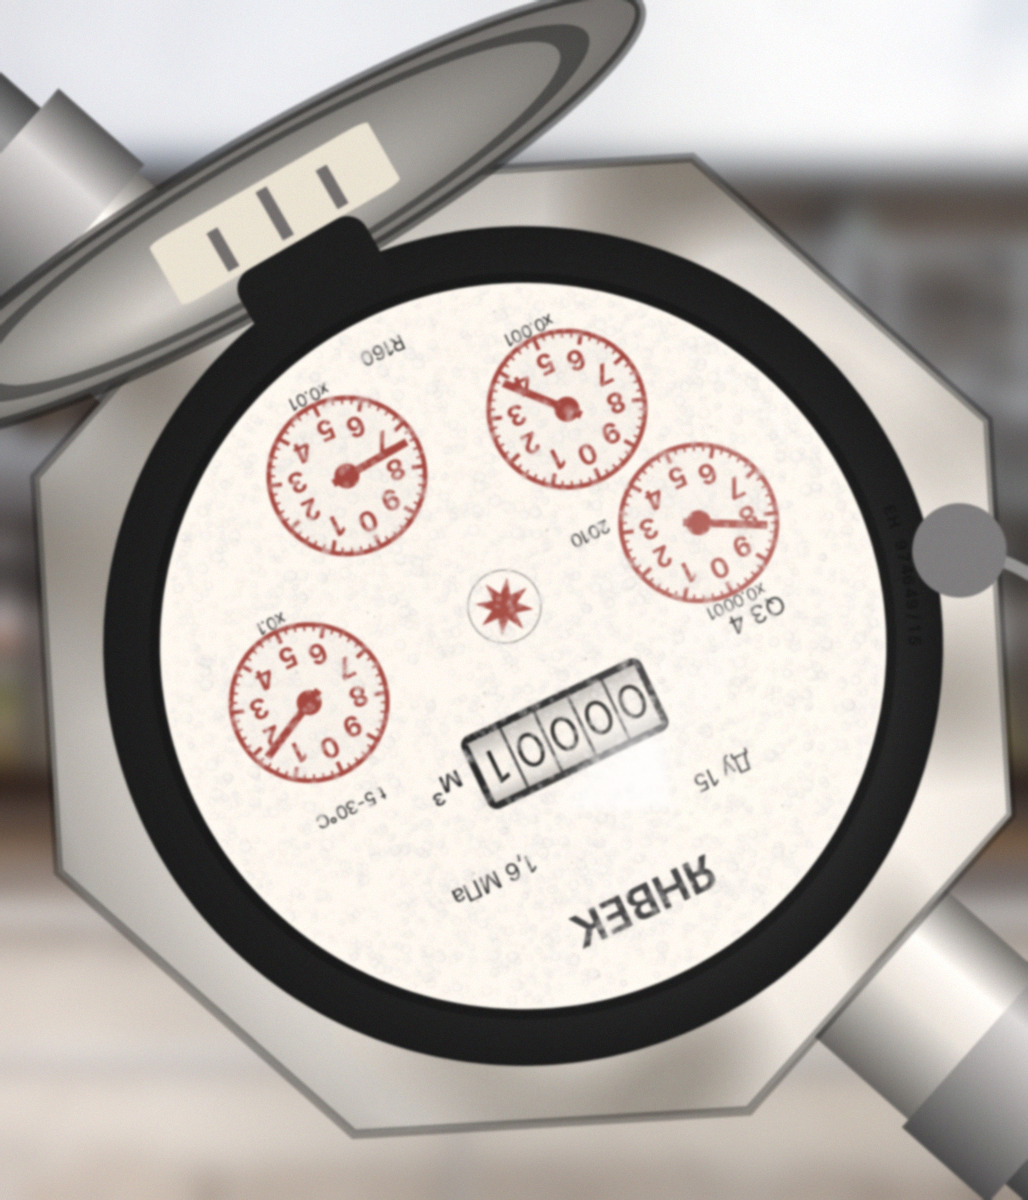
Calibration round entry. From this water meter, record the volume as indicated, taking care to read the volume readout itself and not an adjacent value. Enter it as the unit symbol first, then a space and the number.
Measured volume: m³ 1.1738
